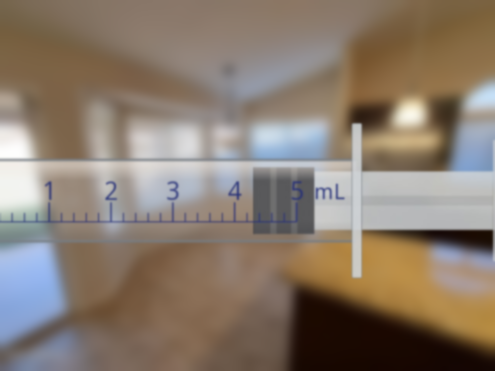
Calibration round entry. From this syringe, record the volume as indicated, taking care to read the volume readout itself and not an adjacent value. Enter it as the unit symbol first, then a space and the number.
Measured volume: mL 4.3
